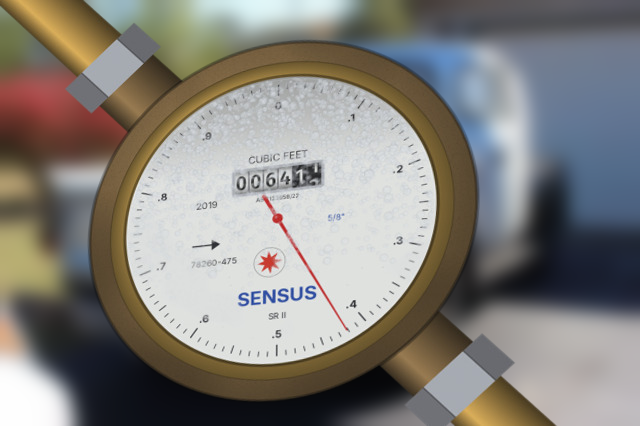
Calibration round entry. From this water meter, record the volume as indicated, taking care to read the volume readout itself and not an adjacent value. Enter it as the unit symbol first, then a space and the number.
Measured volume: ft³ 6411.42
